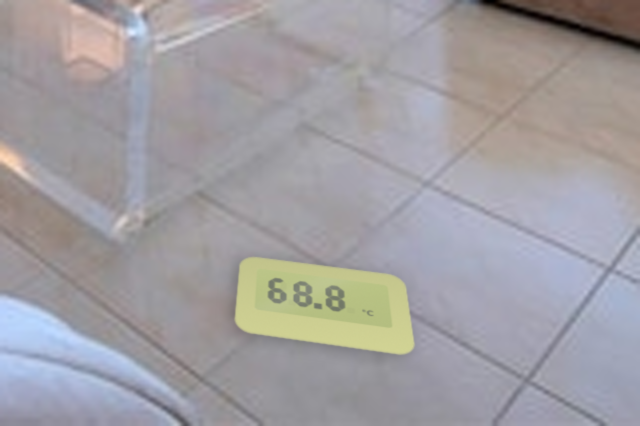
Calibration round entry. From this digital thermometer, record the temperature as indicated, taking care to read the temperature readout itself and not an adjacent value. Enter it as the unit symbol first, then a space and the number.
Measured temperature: °C 68.8
